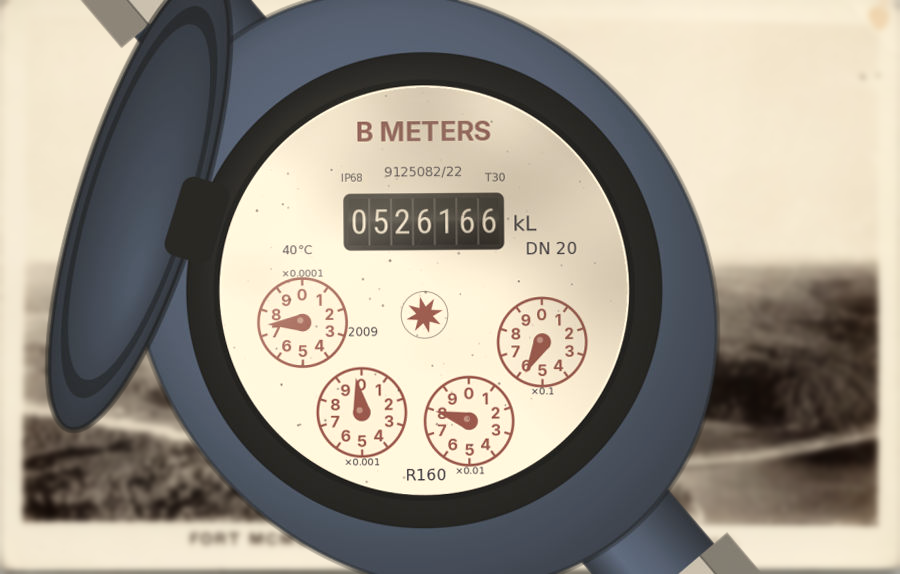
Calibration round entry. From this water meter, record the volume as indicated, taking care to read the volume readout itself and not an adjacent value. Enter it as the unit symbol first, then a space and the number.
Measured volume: kL 526166.5797
